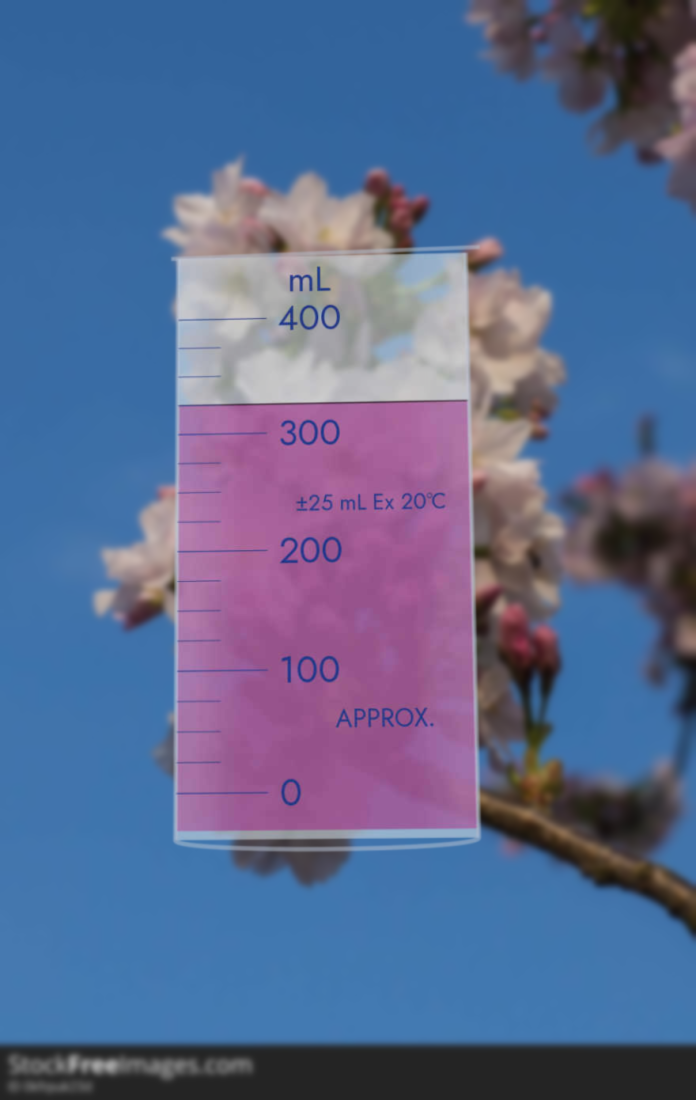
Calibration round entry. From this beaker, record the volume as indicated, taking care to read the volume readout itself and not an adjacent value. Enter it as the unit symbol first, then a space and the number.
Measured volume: mL 325
